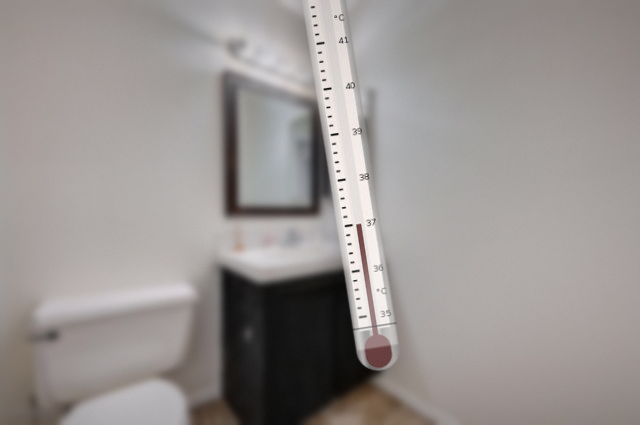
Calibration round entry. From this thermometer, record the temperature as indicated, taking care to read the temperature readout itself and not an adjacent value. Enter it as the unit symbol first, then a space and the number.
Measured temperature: °C 37
